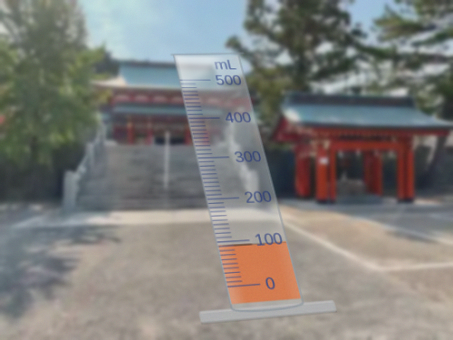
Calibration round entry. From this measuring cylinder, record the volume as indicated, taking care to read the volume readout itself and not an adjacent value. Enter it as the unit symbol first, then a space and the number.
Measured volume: mL 90
